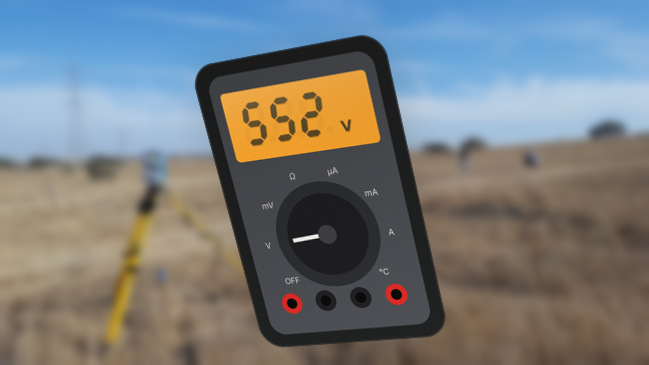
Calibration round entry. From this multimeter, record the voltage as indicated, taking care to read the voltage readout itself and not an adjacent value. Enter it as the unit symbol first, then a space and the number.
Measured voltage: V 552
